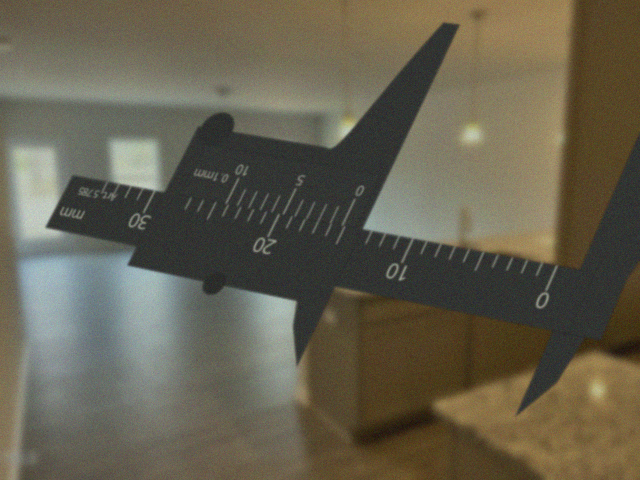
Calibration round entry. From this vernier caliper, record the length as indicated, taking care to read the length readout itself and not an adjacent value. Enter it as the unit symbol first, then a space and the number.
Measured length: mm 15.2
